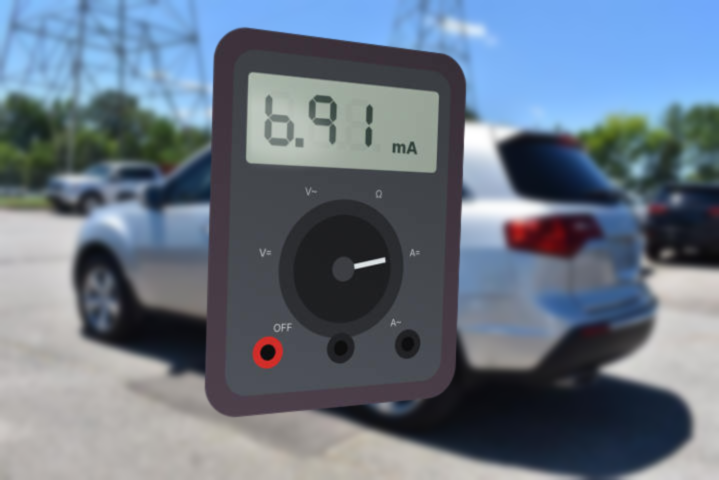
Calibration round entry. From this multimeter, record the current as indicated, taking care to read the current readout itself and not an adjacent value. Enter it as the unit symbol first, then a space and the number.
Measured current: mA 6.91
